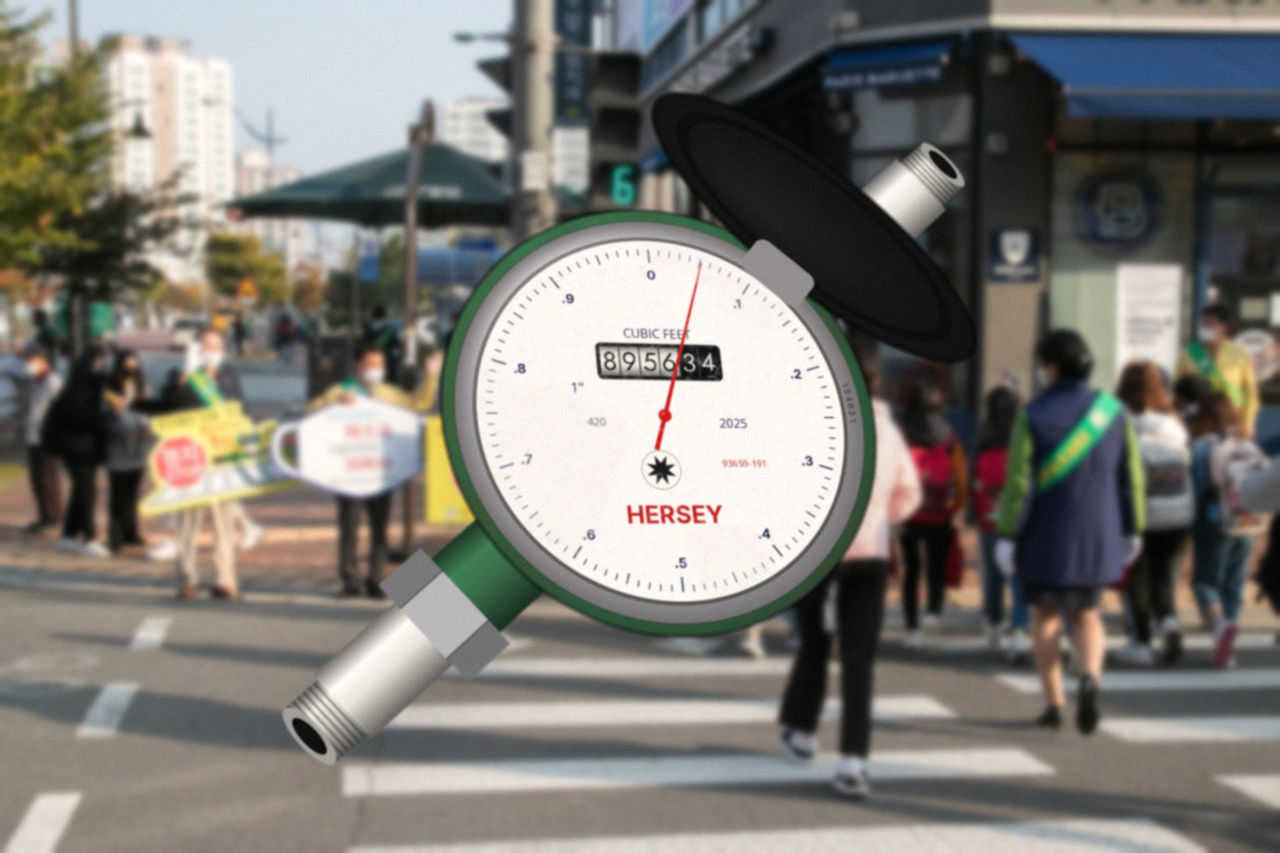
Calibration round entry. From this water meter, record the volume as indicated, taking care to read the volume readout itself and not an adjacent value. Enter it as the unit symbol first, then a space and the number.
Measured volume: ft³ 895634.05
